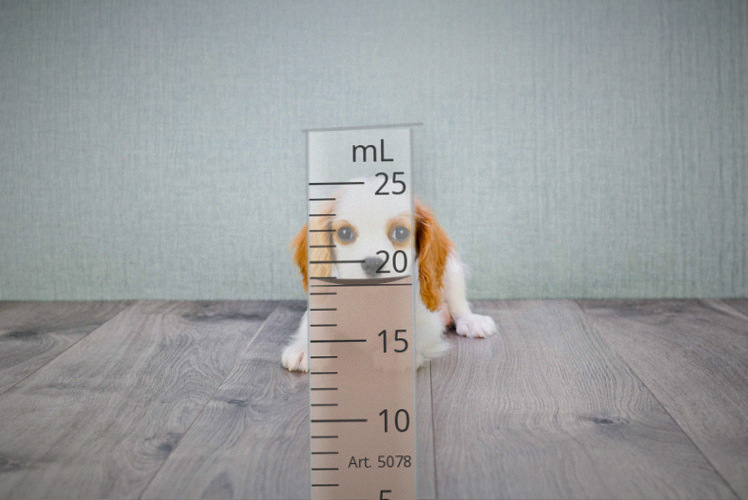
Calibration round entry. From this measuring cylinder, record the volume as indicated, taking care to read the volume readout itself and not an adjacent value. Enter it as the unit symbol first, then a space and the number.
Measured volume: mL 18.5
